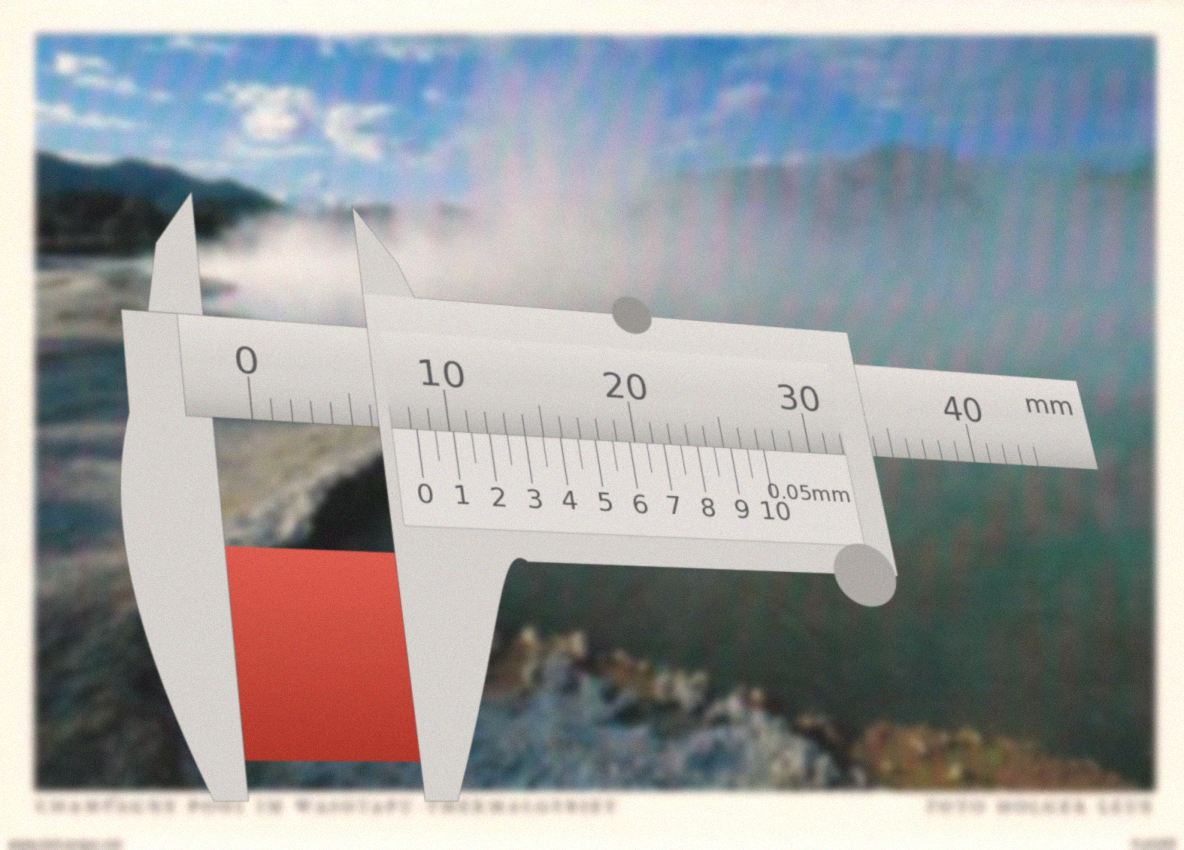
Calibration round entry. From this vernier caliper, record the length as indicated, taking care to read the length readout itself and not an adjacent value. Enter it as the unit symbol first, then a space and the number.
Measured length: mm 8.3
